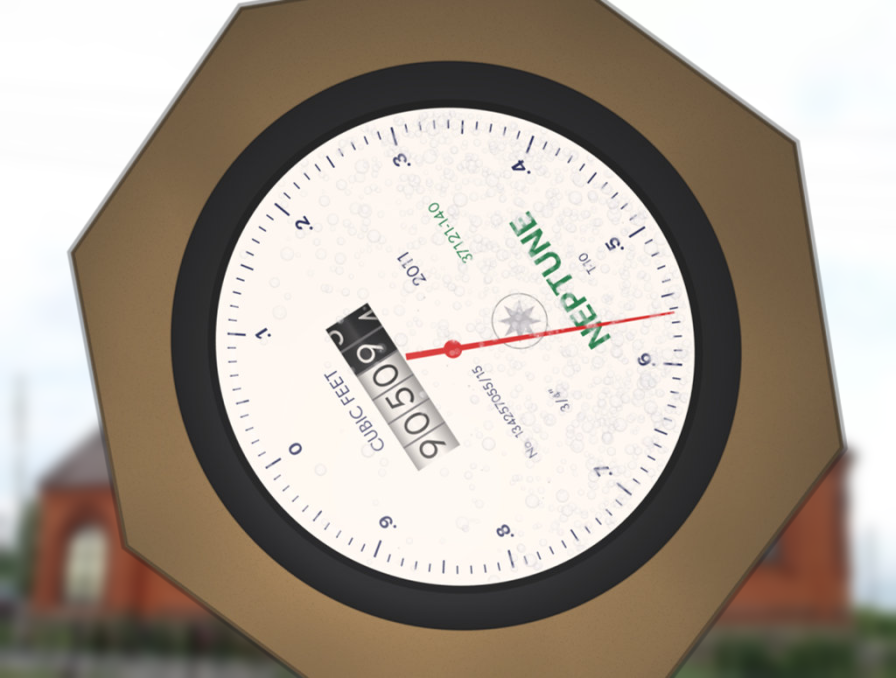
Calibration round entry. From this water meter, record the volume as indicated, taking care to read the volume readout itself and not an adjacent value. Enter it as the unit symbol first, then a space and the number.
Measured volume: ft³ 905093.56
